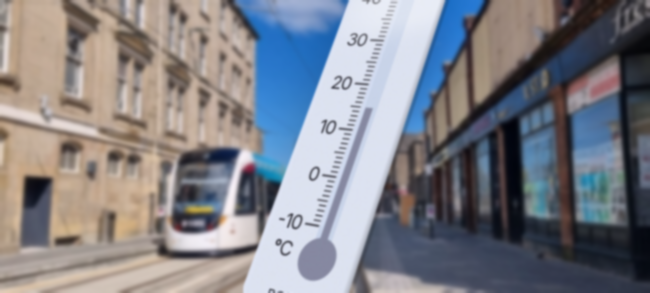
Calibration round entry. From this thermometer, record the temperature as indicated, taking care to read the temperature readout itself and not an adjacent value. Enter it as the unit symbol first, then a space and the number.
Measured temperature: °C 15
